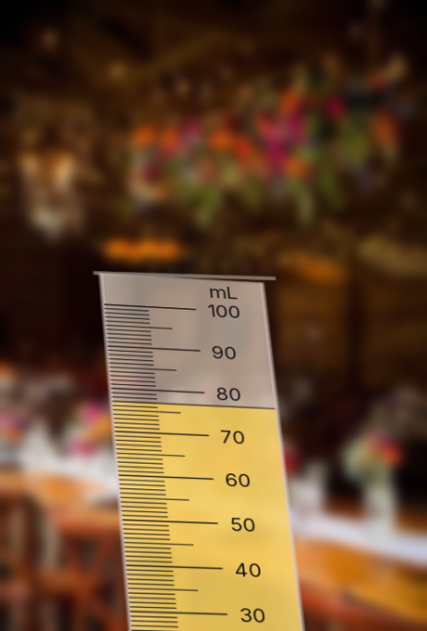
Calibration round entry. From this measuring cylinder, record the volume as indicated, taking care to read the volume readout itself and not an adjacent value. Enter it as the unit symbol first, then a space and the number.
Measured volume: mL 77
